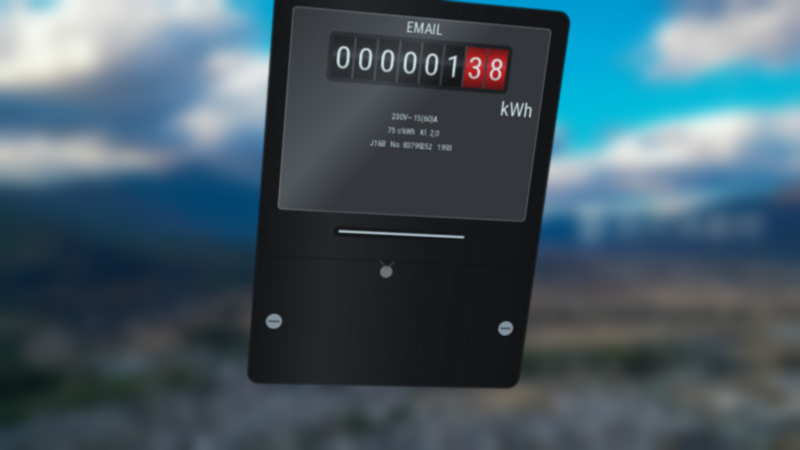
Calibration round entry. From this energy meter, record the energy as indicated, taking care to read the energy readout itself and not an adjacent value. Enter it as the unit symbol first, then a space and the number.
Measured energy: kWh 1.38
